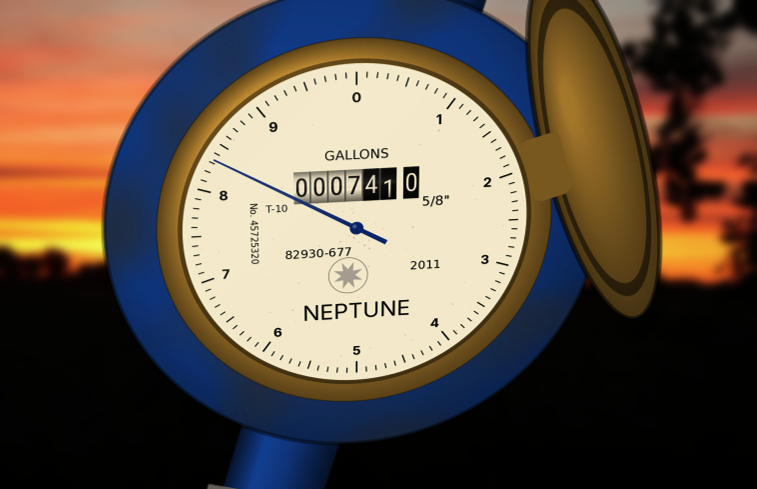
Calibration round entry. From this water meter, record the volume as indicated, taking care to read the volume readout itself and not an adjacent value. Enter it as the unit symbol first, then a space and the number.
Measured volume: gal 7408.3
